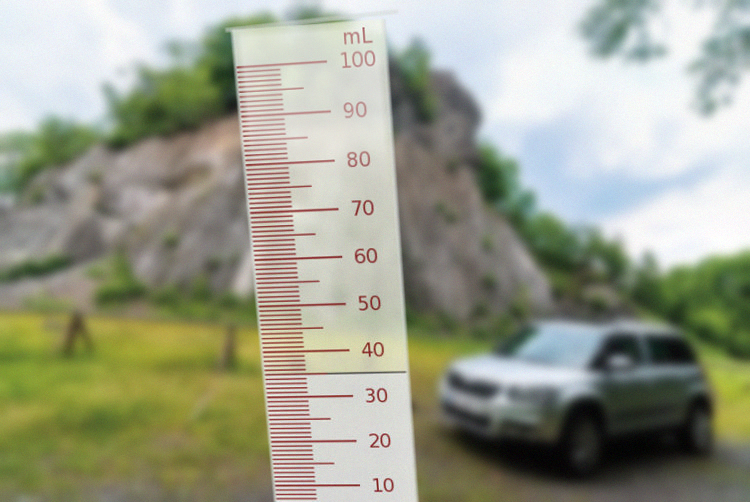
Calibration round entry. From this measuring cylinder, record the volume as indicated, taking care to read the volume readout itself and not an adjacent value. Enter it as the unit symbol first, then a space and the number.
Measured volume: mL 35
